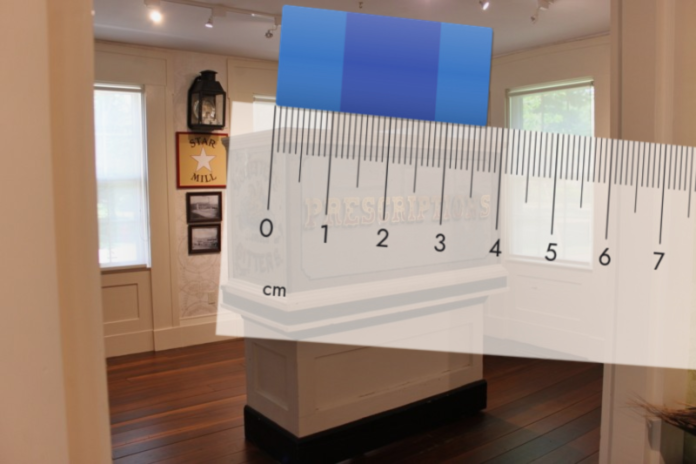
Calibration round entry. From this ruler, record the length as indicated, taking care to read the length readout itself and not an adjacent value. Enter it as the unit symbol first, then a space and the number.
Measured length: cm 3.7
